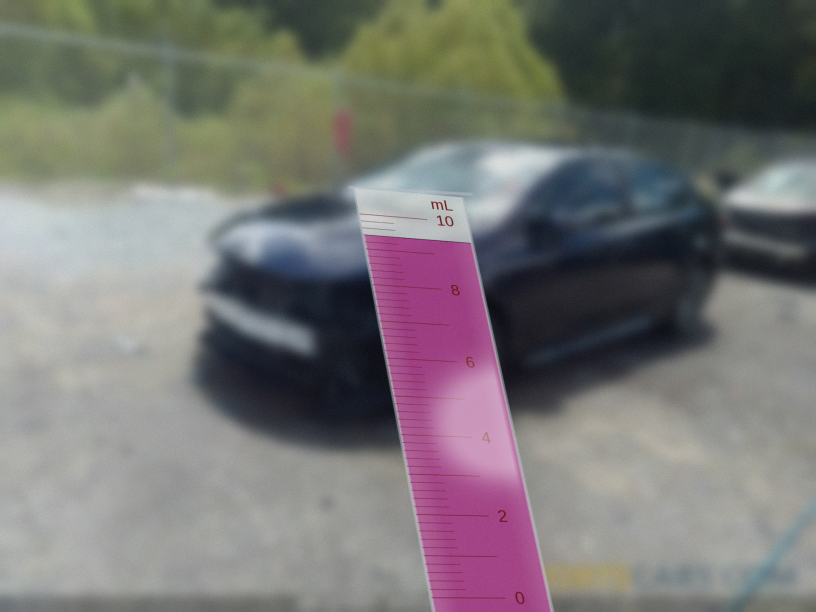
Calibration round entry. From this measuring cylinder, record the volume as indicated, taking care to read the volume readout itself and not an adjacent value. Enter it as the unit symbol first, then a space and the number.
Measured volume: mL 9.4
